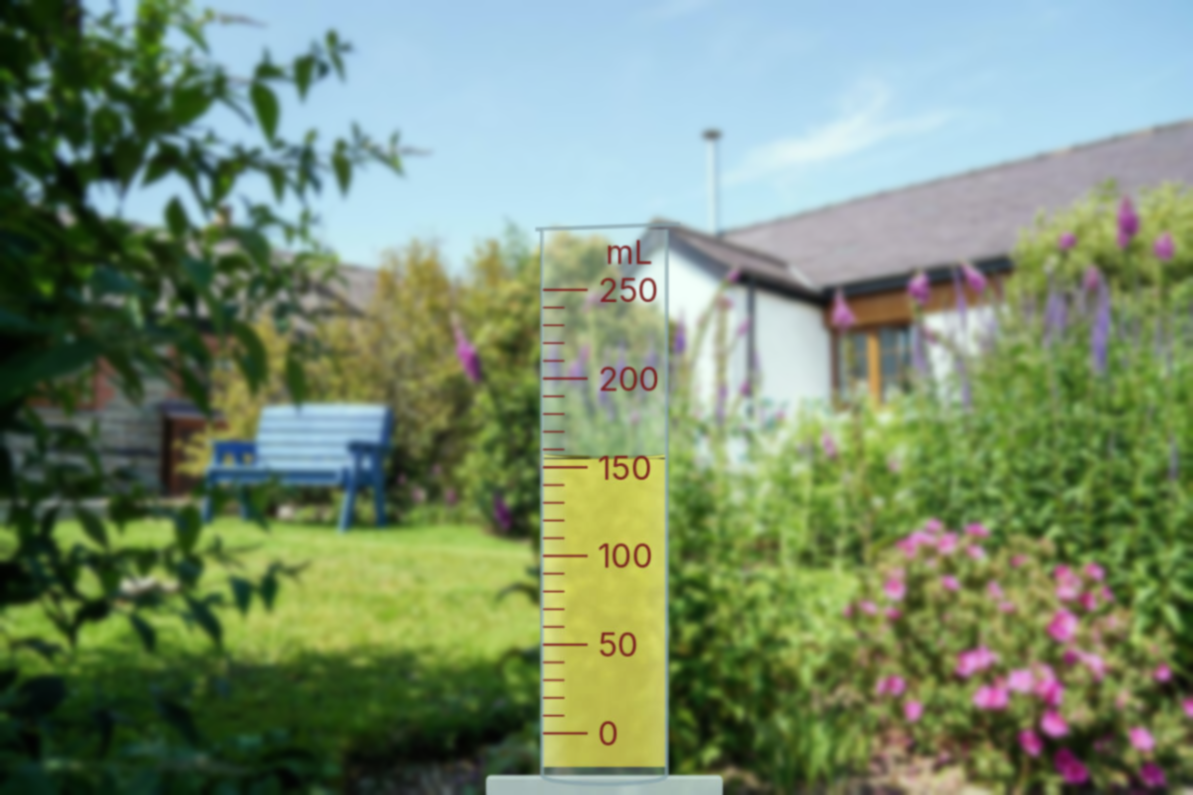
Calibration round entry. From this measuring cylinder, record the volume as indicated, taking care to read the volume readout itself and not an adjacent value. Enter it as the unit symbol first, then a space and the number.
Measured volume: mL 155
